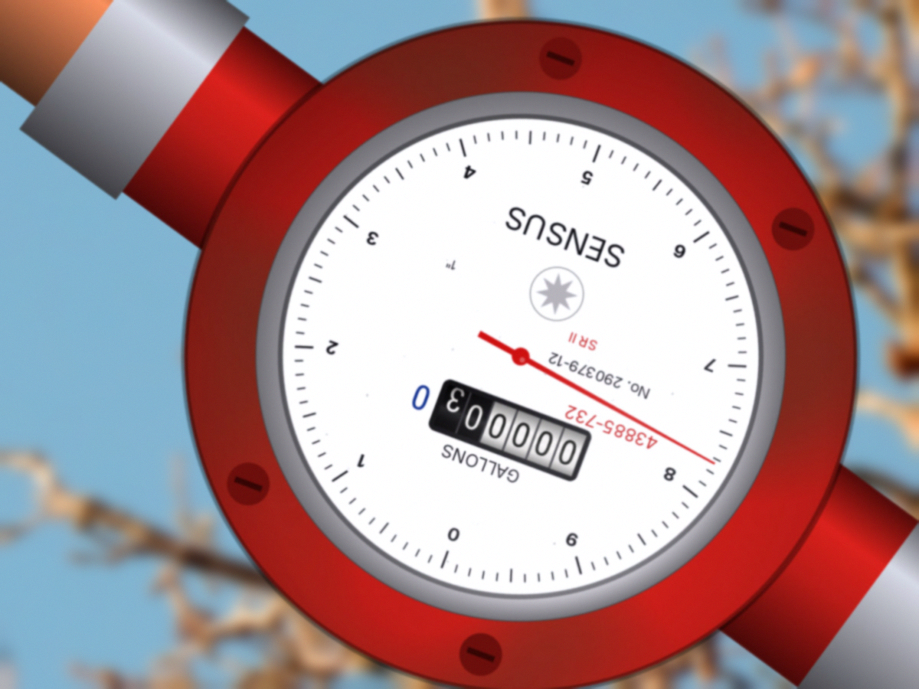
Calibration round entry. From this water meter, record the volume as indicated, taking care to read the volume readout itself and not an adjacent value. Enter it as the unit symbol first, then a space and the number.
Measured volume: gal 27.7
